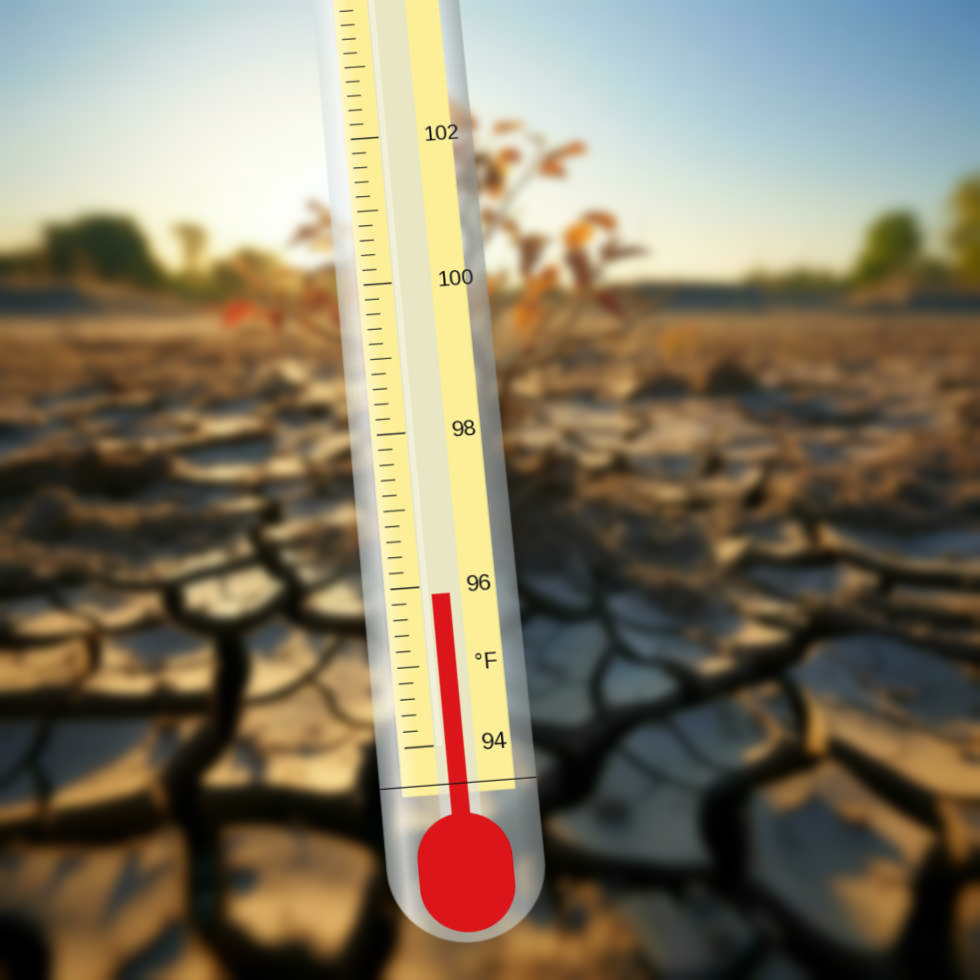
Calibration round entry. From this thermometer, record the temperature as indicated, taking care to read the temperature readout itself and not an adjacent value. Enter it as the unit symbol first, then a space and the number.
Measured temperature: °F 95.9
